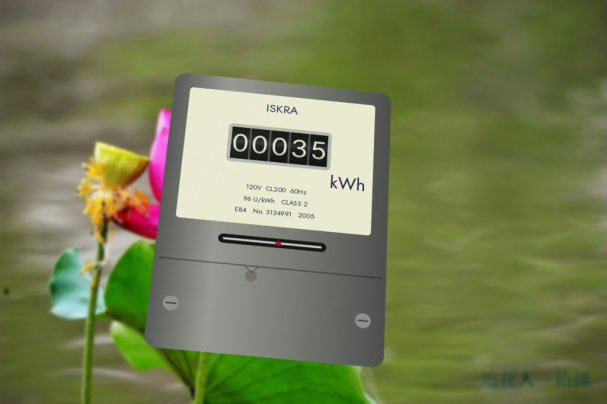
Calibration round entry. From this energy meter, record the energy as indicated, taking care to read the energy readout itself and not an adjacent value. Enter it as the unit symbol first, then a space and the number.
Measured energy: kWh 35
